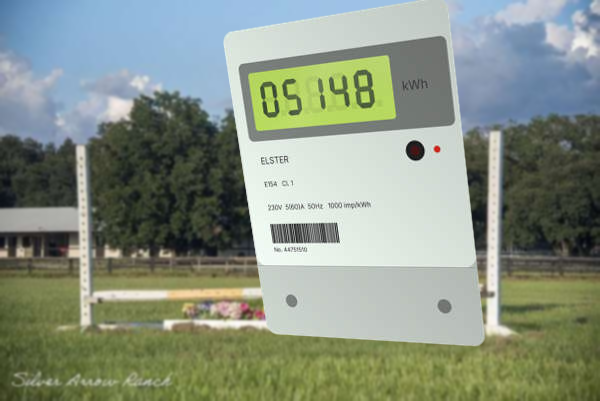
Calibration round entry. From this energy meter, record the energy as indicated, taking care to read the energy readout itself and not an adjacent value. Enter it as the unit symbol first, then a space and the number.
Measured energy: kWh 5148
